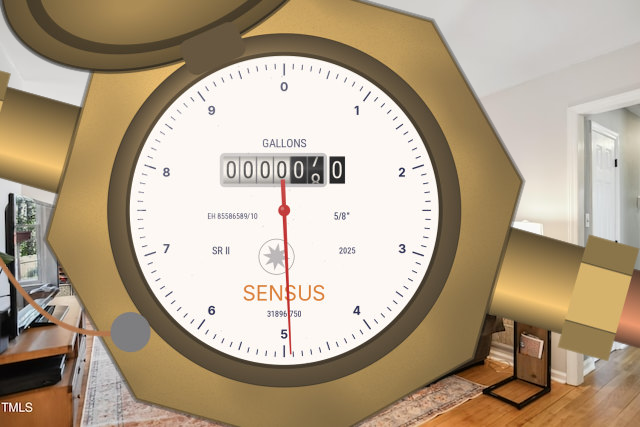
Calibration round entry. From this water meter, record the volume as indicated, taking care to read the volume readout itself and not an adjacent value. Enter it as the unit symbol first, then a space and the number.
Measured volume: gal 74.9
